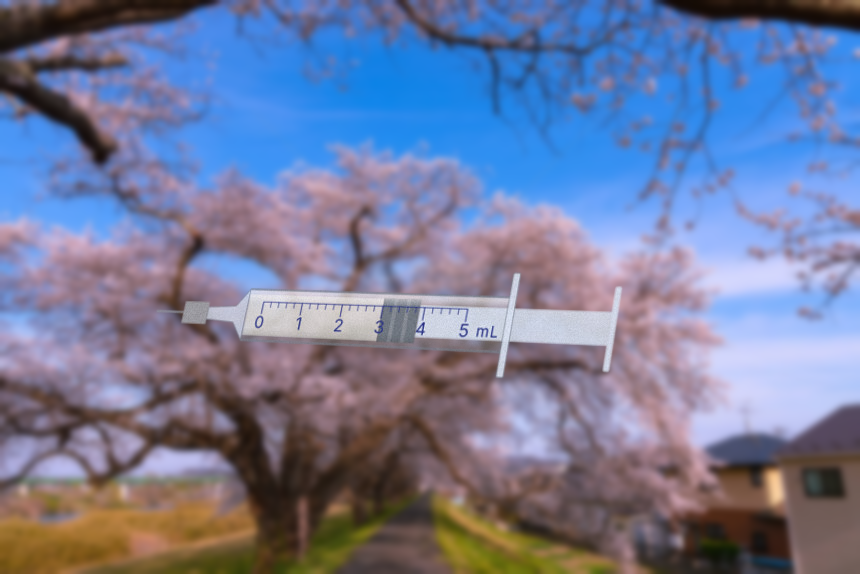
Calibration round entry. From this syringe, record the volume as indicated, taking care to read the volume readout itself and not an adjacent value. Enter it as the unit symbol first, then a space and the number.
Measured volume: mL 3
